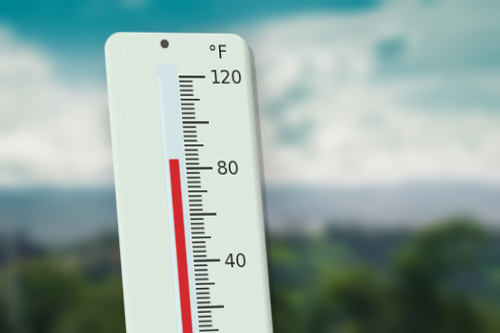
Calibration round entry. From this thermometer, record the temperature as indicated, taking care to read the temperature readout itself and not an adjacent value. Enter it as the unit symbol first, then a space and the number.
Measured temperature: °F 84
